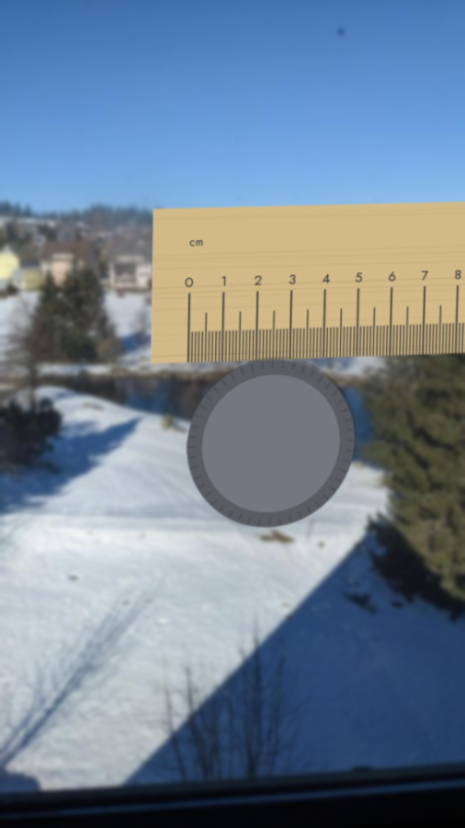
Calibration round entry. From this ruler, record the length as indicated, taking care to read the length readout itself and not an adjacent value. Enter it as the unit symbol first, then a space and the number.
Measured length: cm 5
